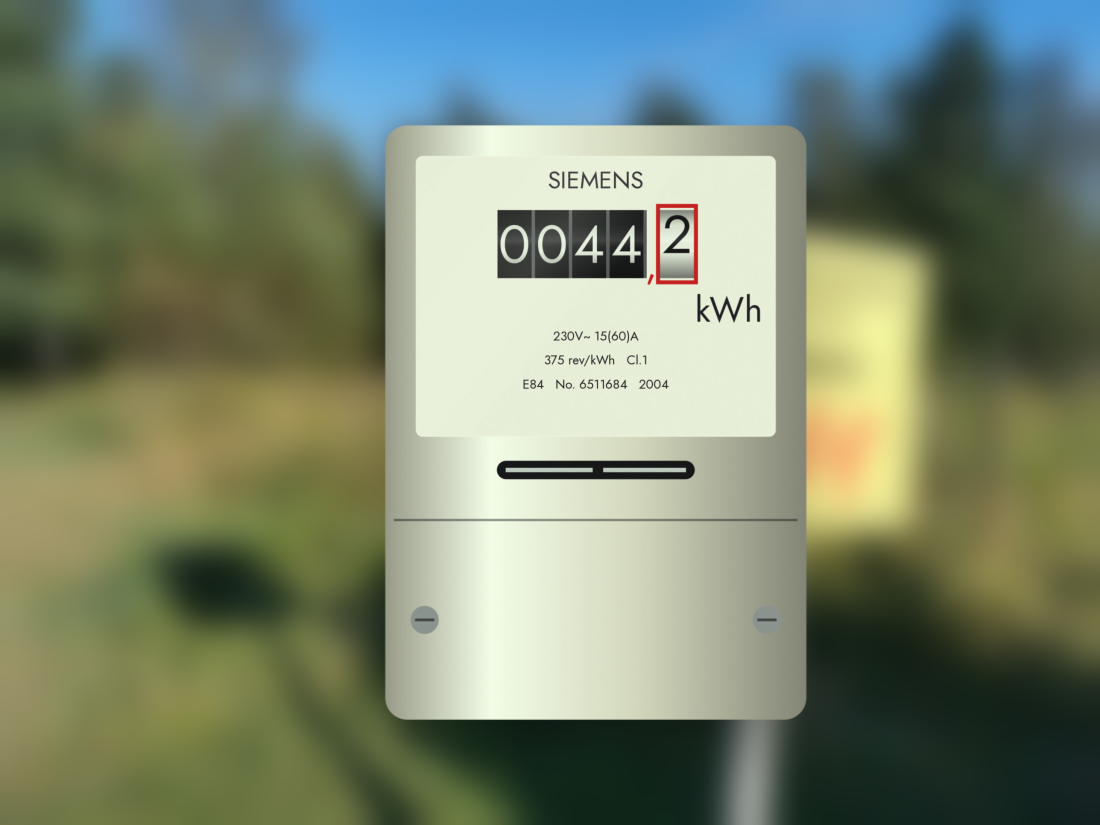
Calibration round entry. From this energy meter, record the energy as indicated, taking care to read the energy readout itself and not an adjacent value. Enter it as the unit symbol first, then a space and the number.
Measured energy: kWh 44.2
